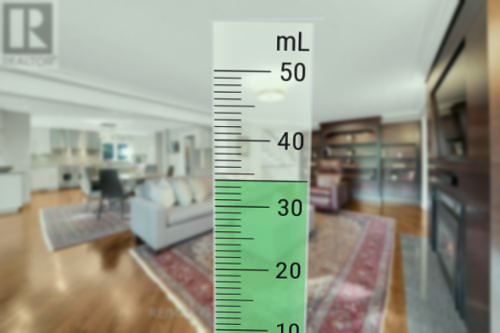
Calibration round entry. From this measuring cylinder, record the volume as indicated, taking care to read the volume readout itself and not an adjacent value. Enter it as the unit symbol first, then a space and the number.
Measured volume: mL 34
